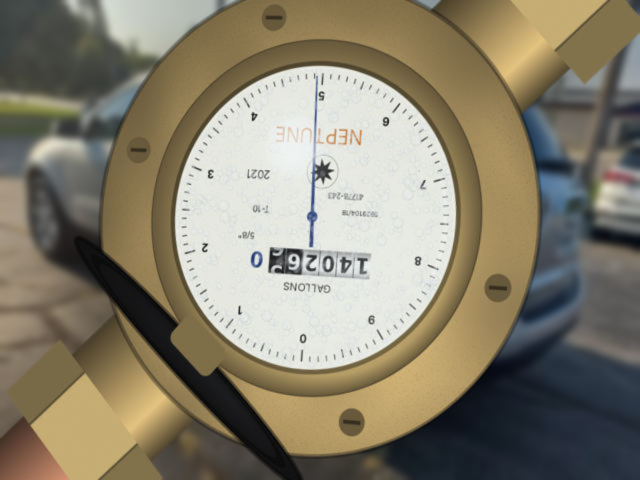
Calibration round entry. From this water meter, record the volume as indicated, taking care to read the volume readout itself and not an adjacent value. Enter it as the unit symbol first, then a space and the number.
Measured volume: gal 1402654.9
